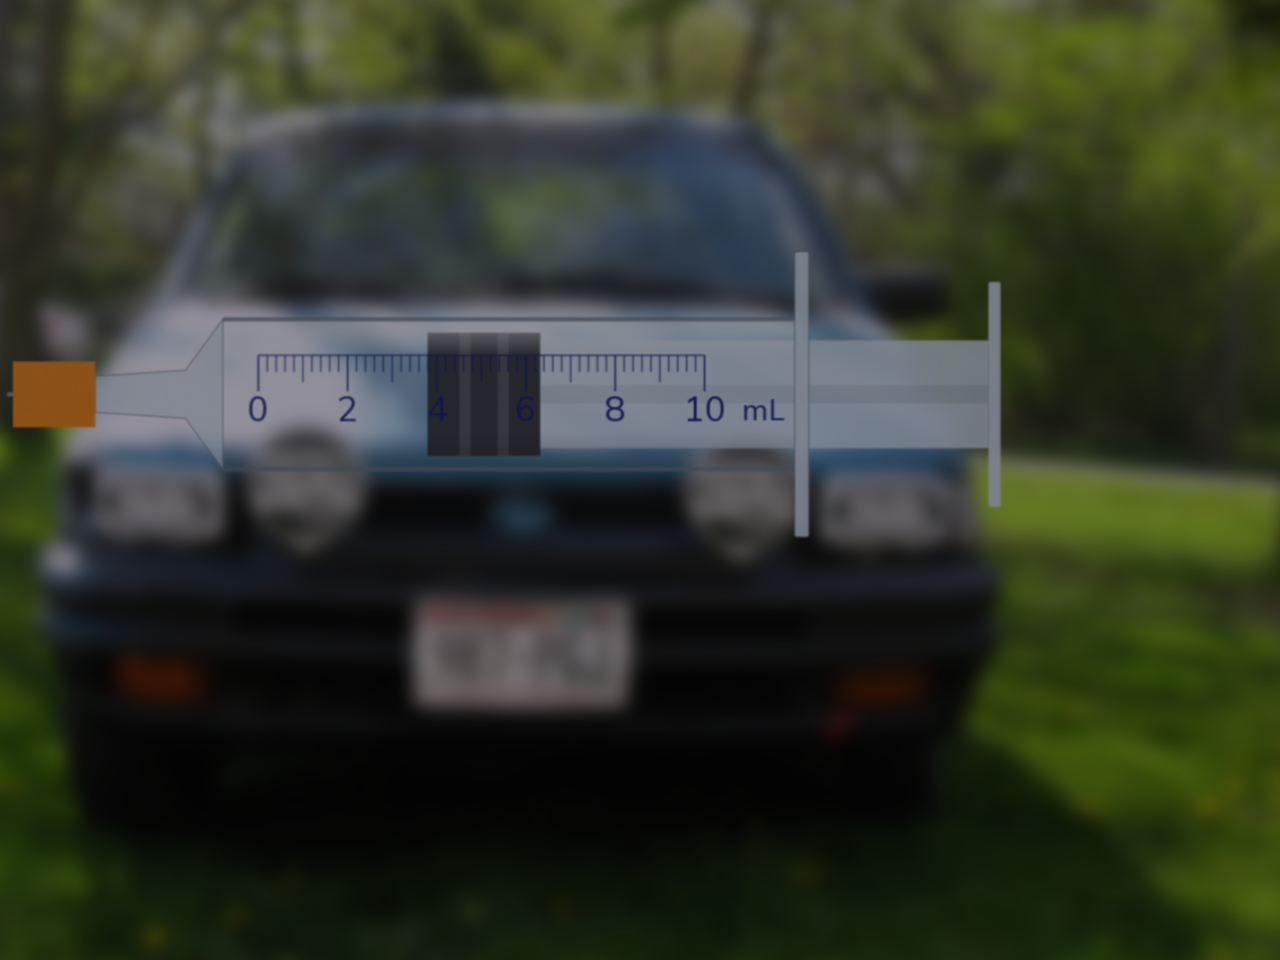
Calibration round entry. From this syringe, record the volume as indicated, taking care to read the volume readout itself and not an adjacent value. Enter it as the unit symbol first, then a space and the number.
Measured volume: mL 3.8
